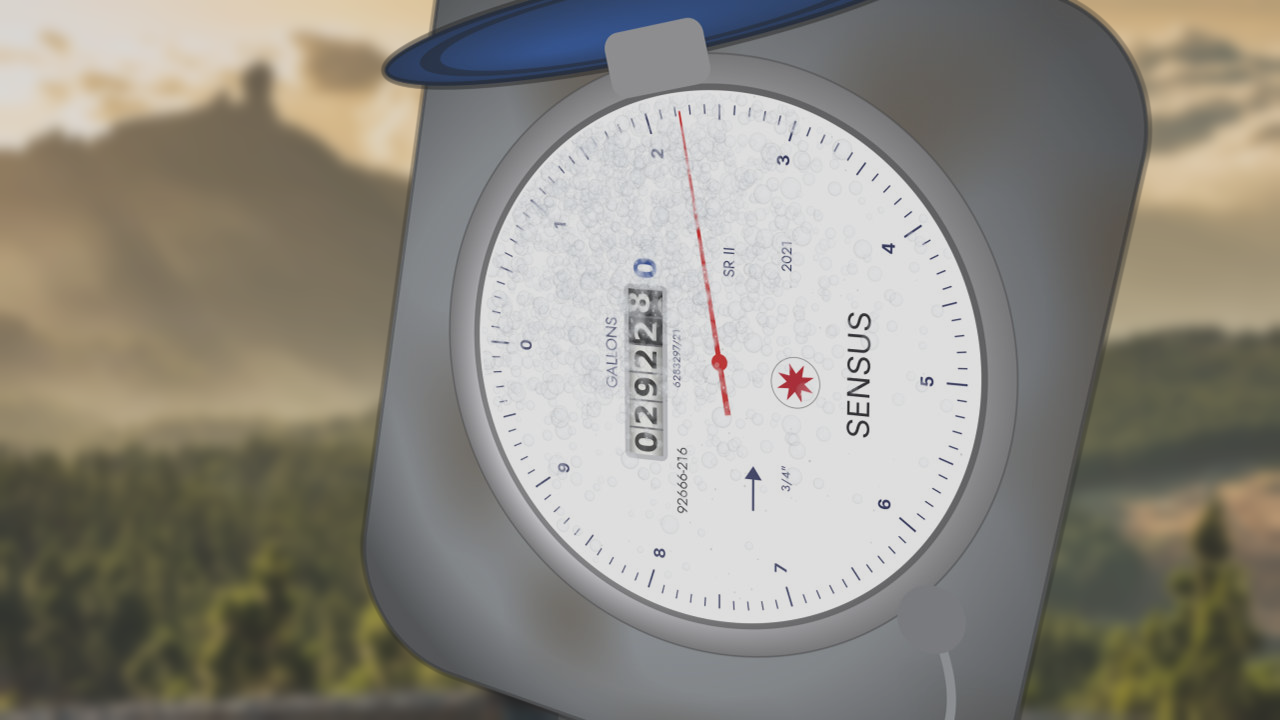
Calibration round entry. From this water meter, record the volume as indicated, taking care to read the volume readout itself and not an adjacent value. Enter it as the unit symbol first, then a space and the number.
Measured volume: gal 292282.2
